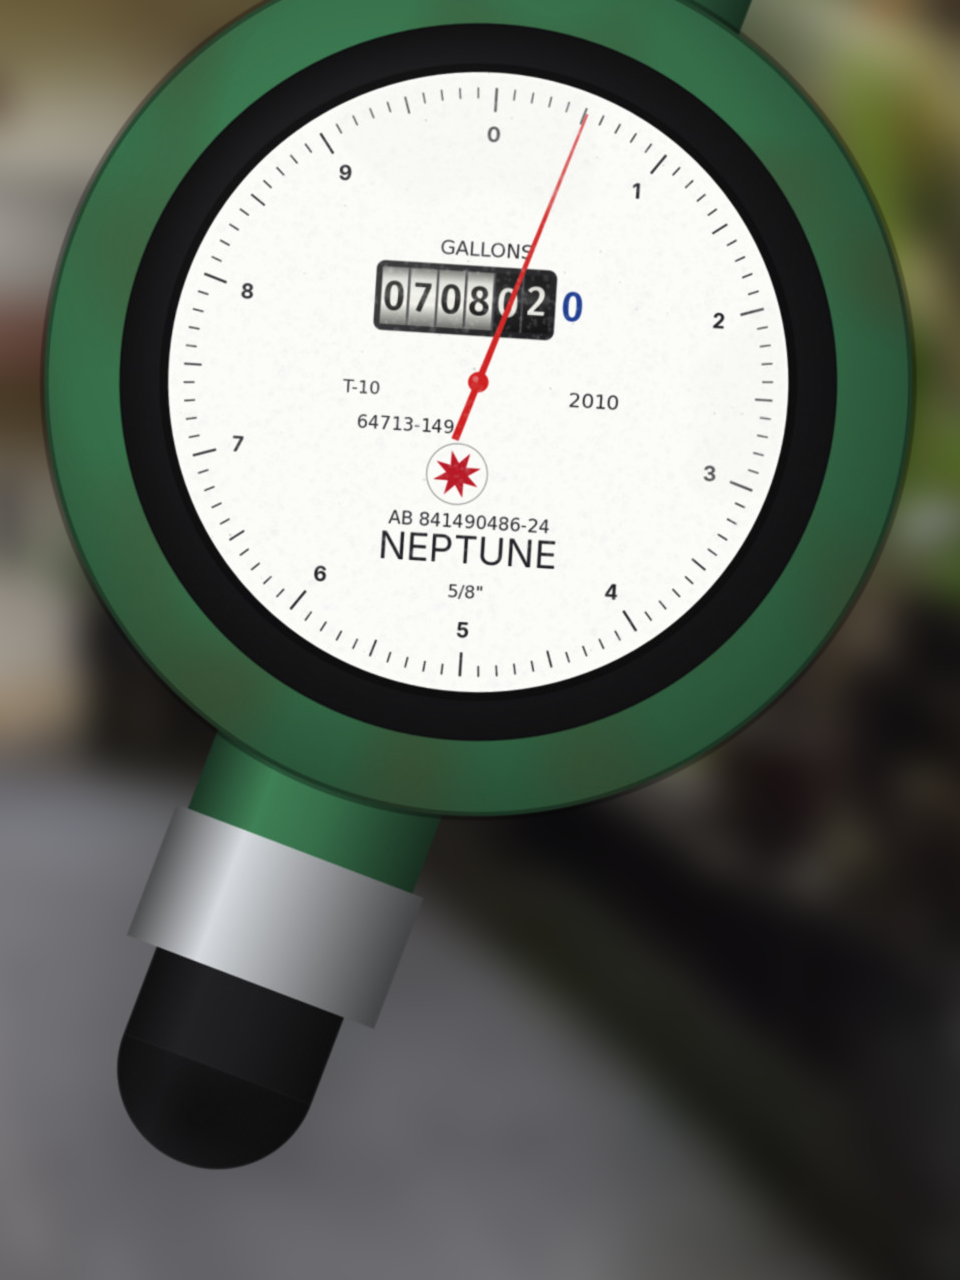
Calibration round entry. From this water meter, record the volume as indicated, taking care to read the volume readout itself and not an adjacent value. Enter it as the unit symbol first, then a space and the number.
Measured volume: gal 708020.5
